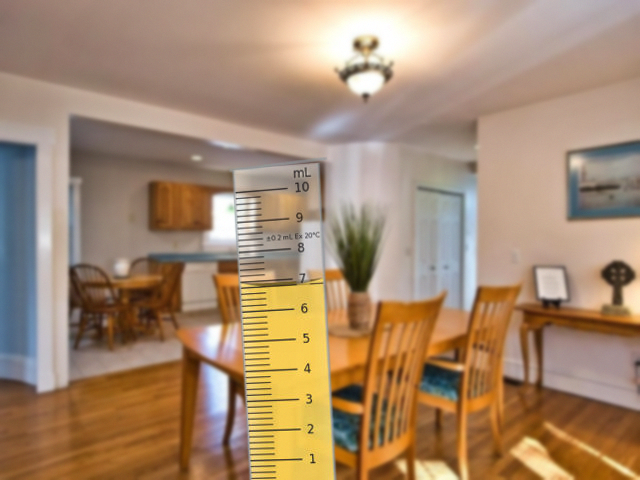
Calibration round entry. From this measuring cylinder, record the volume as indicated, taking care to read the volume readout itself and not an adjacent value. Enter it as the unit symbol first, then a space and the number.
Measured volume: mL 6.8
